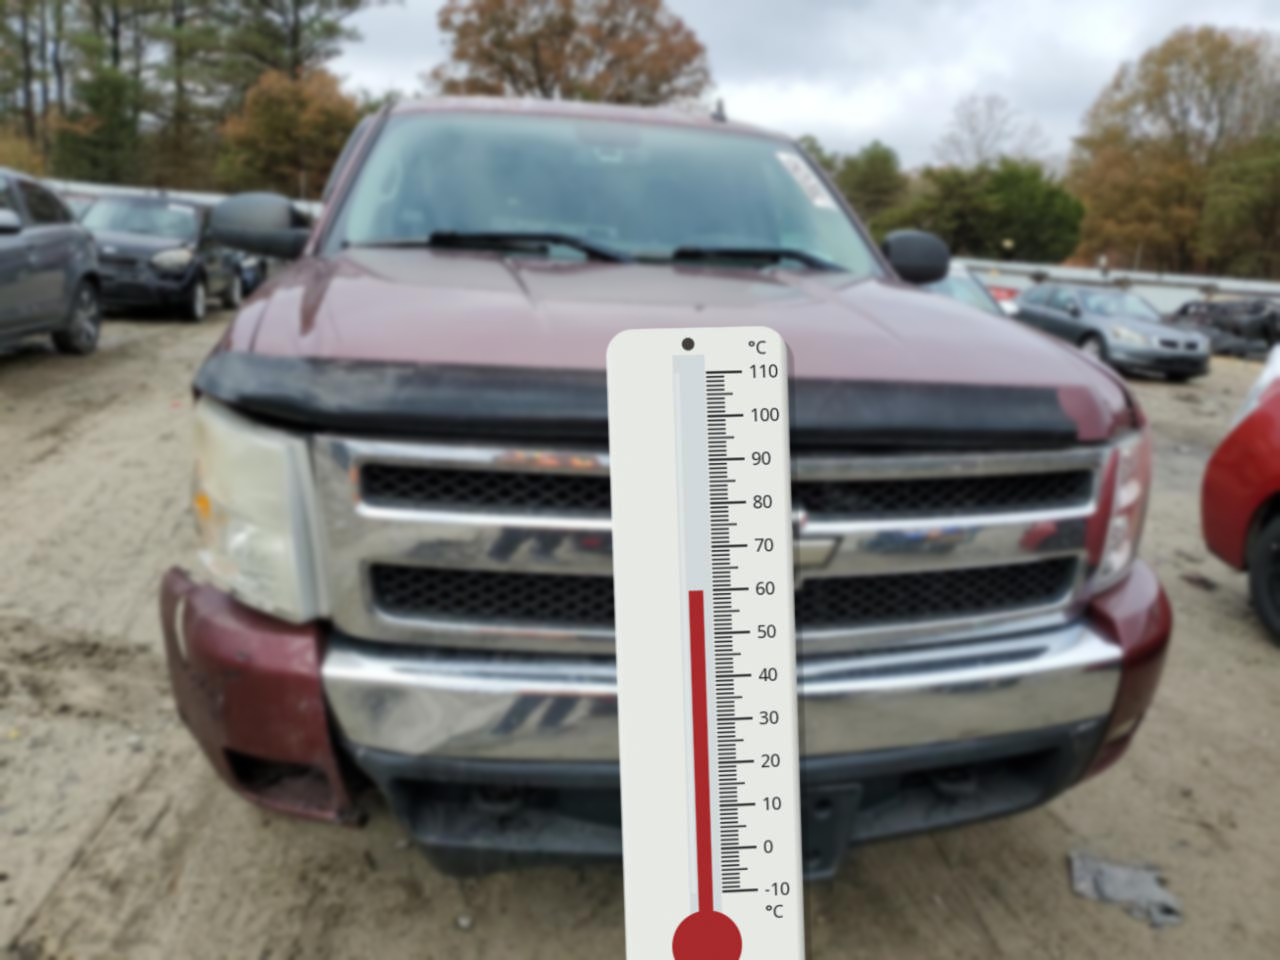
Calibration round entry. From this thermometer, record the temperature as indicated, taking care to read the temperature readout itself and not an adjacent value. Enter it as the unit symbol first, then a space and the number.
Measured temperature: °C 60
